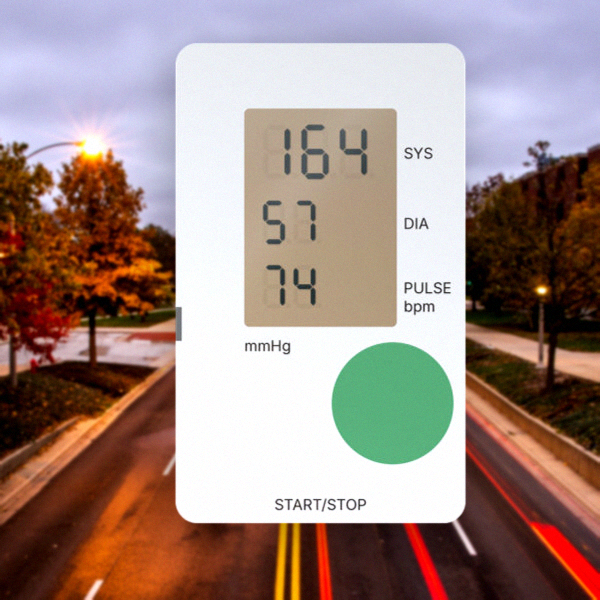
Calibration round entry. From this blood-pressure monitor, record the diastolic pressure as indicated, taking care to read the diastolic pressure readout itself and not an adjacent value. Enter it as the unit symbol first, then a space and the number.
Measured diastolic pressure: mmHg 57
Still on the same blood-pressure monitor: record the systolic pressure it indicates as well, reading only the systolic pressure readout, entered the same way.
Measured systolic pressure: mmHg 164
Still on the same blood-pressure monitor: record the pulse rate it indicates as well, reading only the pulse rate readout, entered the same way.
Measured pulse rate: bpm 74
